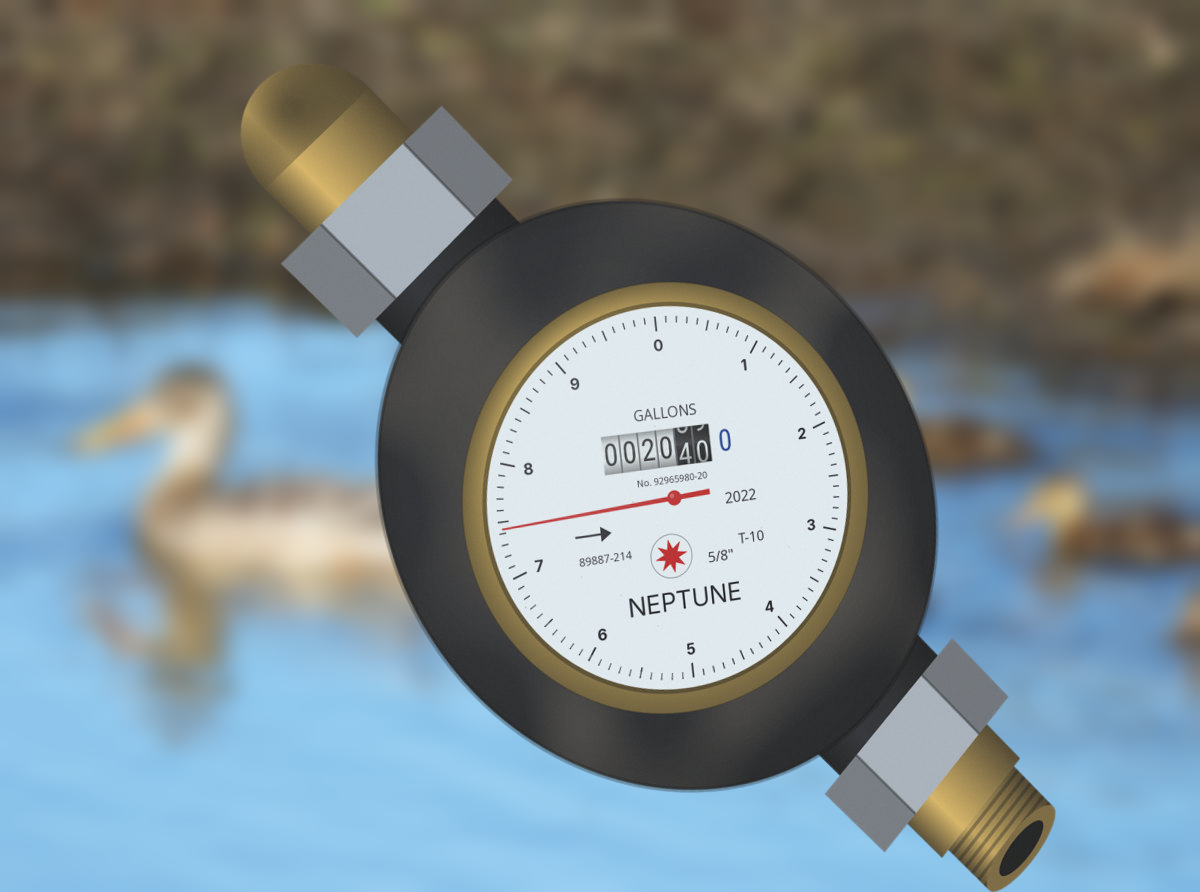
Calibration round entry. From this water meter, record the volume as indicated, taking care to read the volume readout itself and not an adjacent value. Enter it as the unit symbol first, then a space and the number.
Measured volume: gal 20397.4
